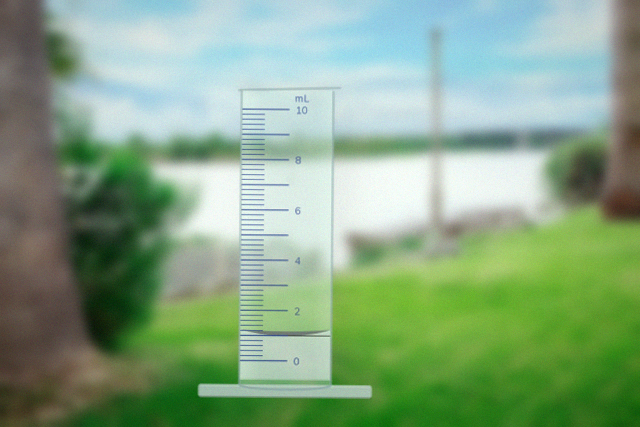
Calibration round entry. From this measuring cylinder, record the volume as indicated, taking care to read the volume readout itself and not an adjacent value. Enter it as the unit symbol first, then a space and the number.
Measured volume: mL 1
